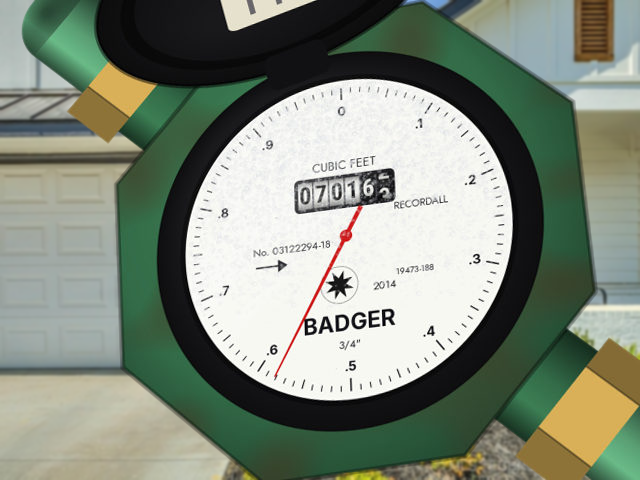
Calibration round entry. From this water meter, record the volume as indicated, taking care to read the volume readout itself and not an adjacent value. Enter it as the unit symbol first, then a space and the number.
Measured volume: ft³ 70162.58
